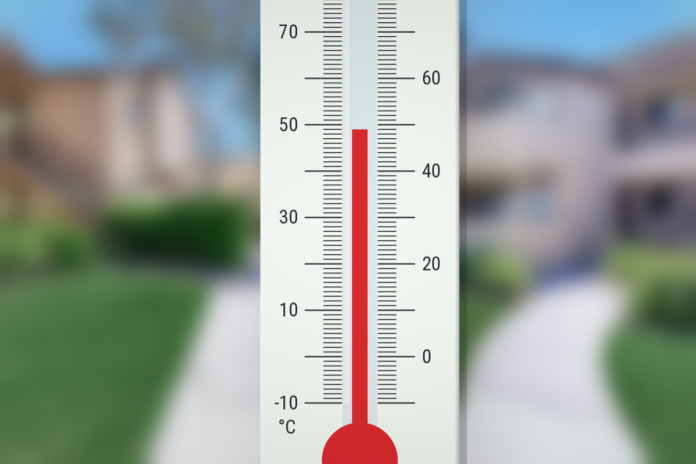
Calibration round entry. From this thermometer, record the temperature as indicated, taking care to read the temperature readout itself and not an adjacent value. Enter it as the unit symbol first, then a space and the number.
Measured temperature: °C 49
